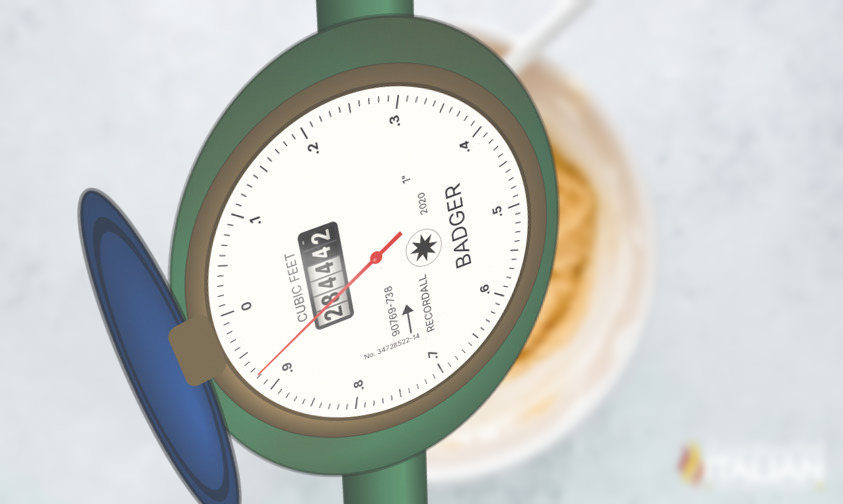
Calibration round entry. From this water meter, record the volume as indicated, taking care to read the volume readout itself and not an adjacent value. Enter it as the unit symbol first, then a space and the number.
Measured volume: ft³ 284441.92
